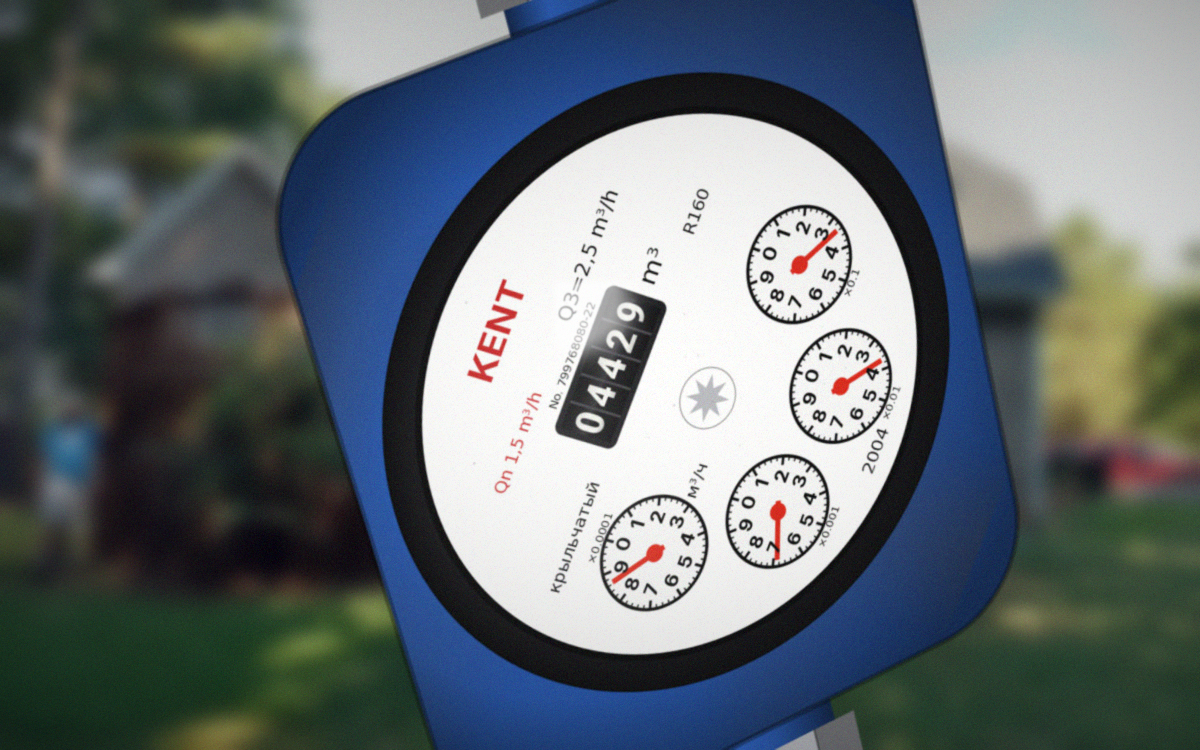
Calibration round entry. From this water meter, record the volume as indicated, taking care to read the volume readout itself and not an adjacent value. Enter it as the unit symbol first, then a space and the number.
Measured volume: m³ 4429.3368
